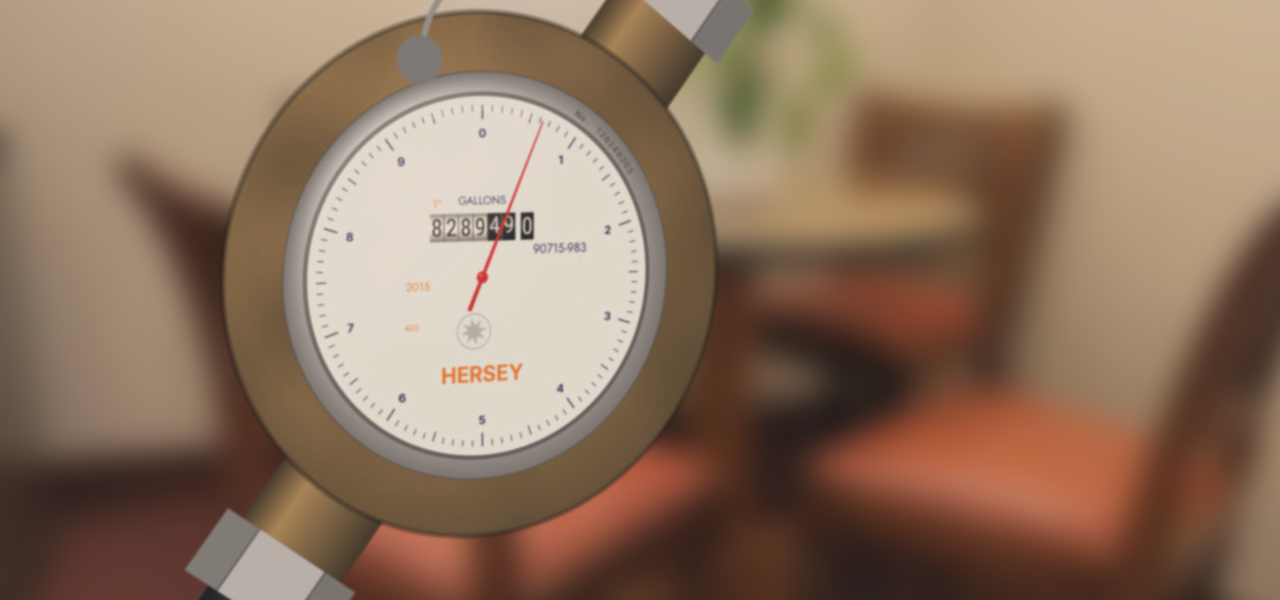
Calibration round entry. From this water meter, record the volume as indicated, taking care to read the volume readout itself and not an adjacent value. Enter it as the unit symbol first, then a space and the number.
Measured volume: gal 8289490.6
